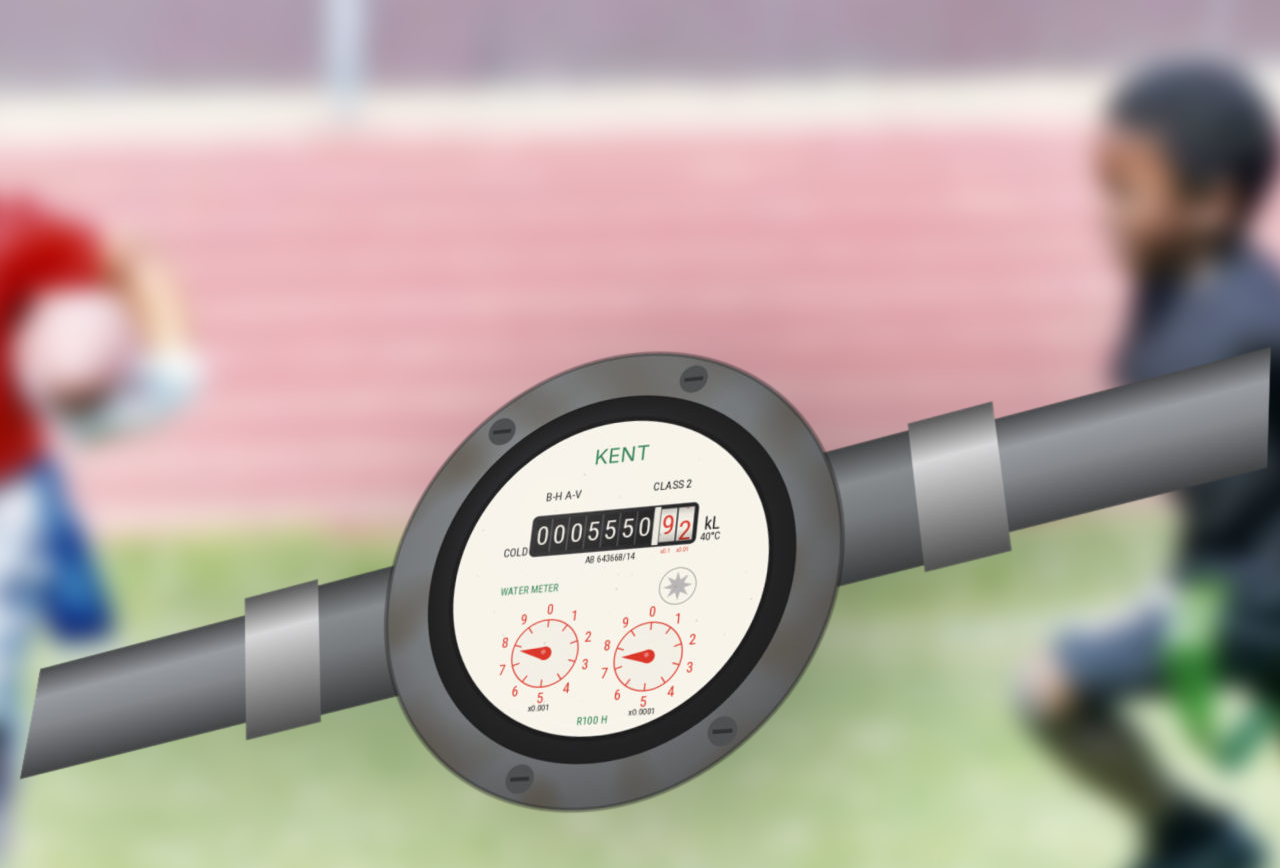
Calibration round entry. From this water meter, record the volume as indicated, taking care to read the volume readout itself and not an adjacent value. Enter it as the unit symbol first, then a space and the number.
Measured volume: kL 5550.9177
